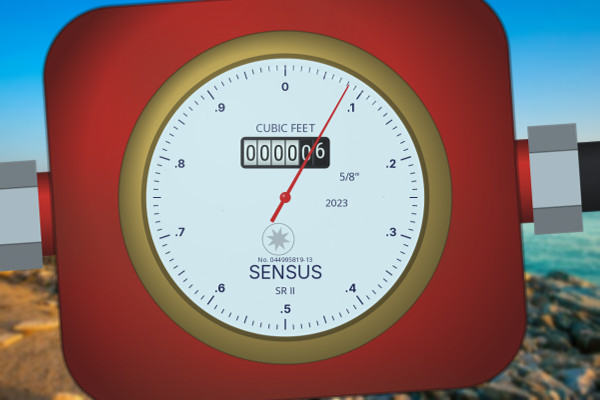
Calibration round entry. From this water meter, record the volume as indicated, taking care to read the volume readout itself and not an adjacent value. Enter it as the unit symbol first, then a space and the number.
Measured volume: ft³ 6.08
